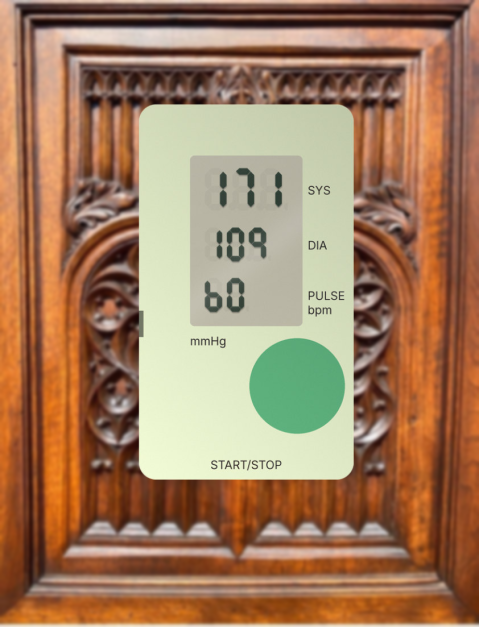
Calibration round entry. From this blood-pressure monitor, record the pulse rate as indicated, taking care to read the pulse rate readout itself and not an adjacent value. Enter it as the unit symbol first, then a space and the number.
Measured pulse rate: bpm 60
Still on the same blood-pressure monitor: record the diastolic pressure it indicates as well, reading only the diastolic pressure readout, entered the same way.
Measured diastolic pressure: mmHg 109
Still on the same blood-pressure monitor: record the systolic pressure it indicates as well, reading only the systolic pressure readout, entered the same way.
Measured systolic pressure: mmHg 171
